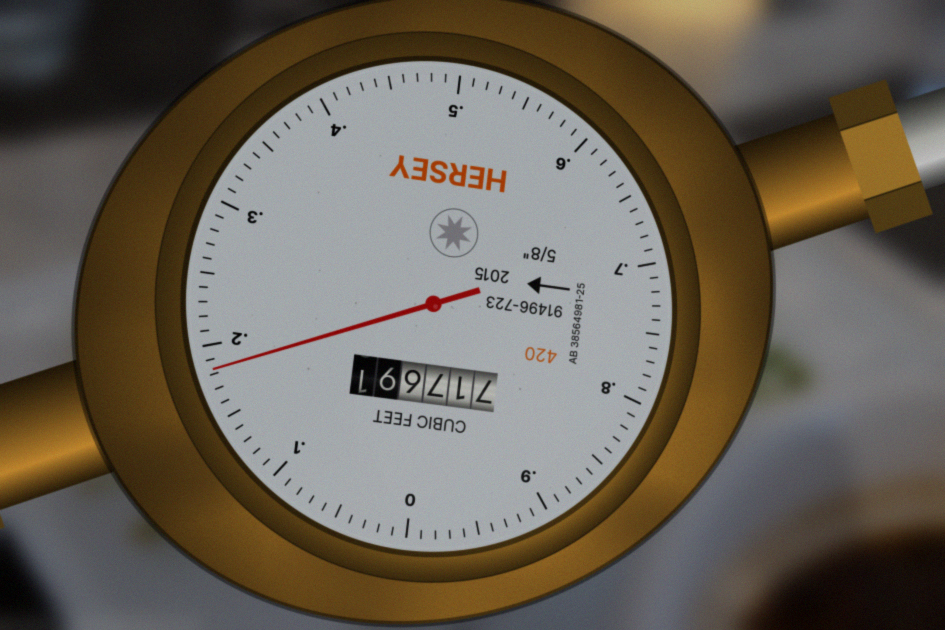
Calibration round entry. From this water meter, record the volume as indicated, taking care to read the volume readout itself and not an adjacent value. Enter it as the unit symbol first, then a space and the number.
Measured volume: ft³ 717691.18
